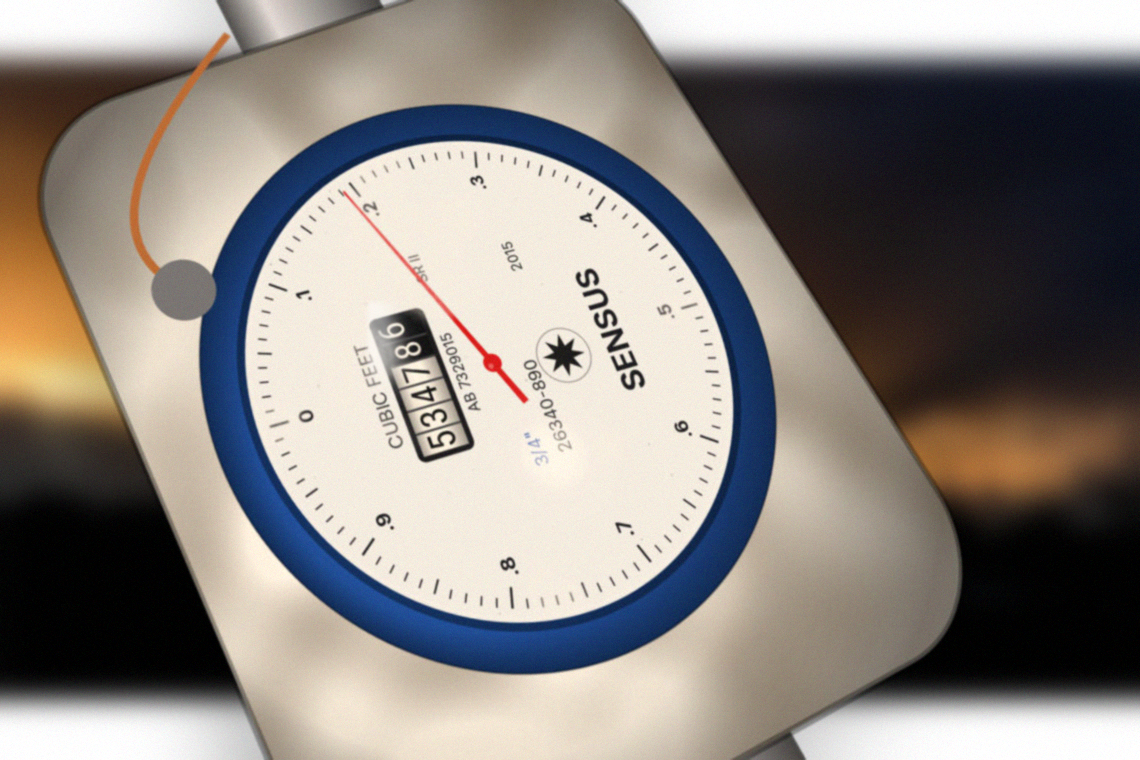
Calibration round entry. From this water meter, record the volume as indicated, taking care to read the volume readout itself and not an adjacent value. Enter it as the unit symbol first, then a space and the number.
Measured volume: ft³ 534786.19
